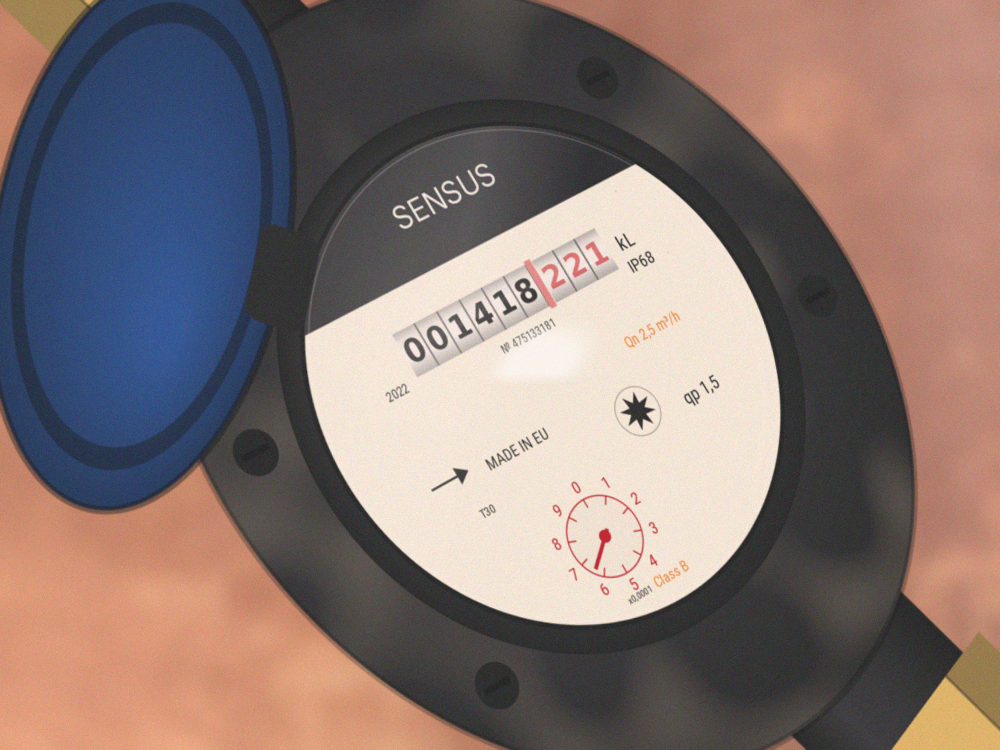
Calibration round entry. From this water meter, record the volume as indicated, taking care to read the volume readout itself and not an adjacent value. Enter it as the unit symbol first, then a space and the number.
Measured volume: kL 1418.2216
